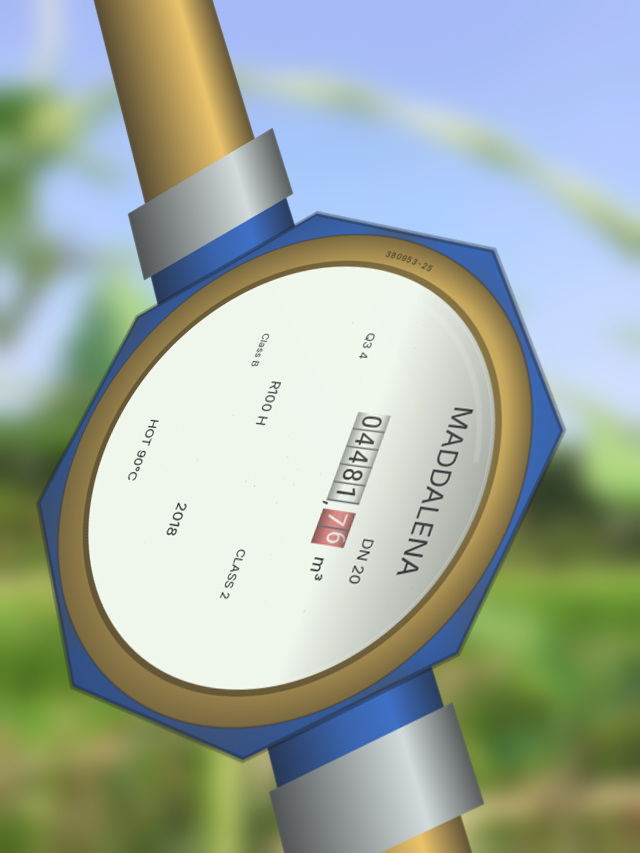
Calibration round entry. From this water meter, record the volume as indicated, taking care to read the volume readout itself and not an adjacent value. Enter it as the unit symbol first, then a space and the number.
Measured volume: m³ 4481.76
